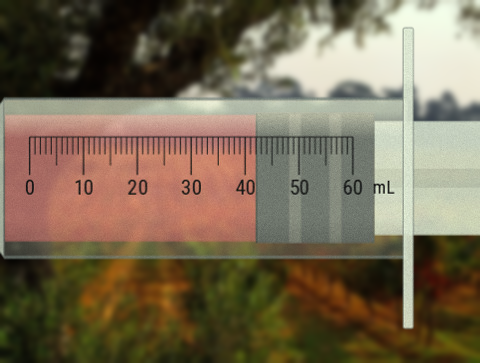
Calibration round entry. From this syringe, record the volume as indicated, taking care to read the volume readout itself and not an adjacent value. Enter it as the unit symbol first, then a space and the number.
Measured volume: mL 42
